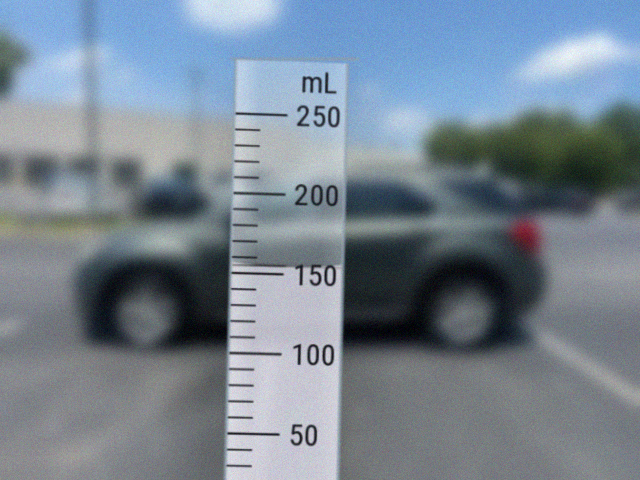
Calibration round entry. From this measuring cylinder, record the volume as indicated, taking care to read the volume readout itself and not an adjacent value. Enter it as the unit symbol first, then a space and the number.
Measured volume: mL 155
